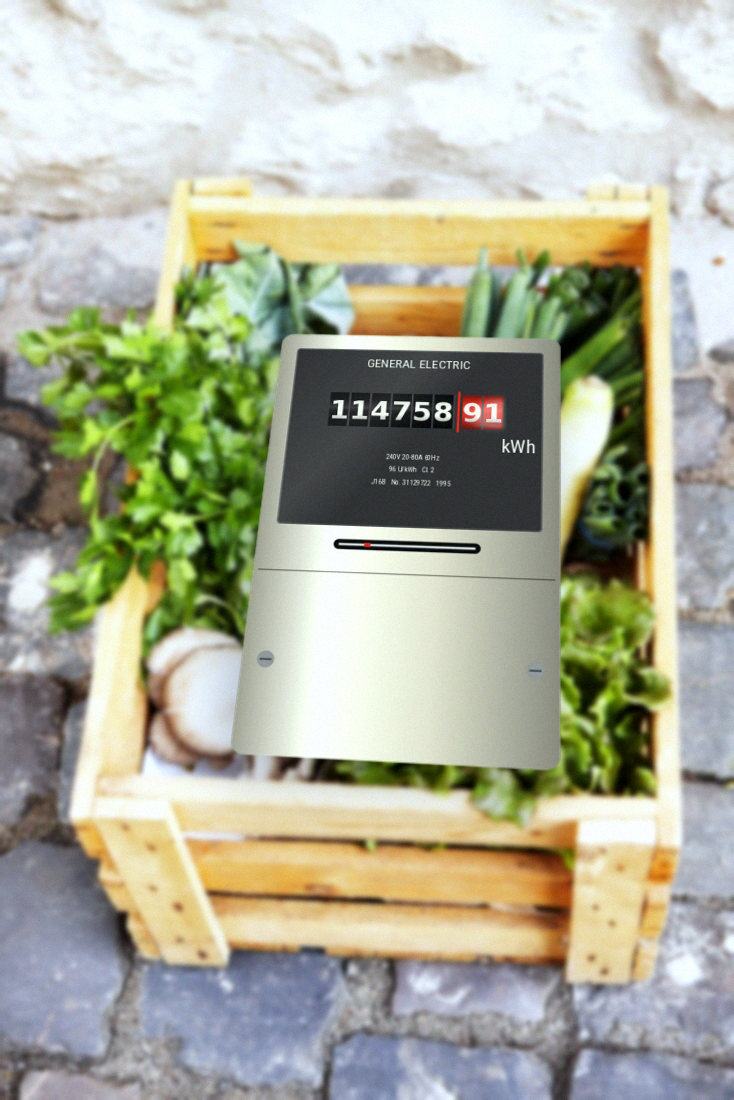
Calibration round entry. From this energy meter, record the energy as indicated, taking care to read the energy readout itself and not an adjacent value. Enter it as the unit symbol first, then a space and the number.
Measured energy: kWh 114758.91
